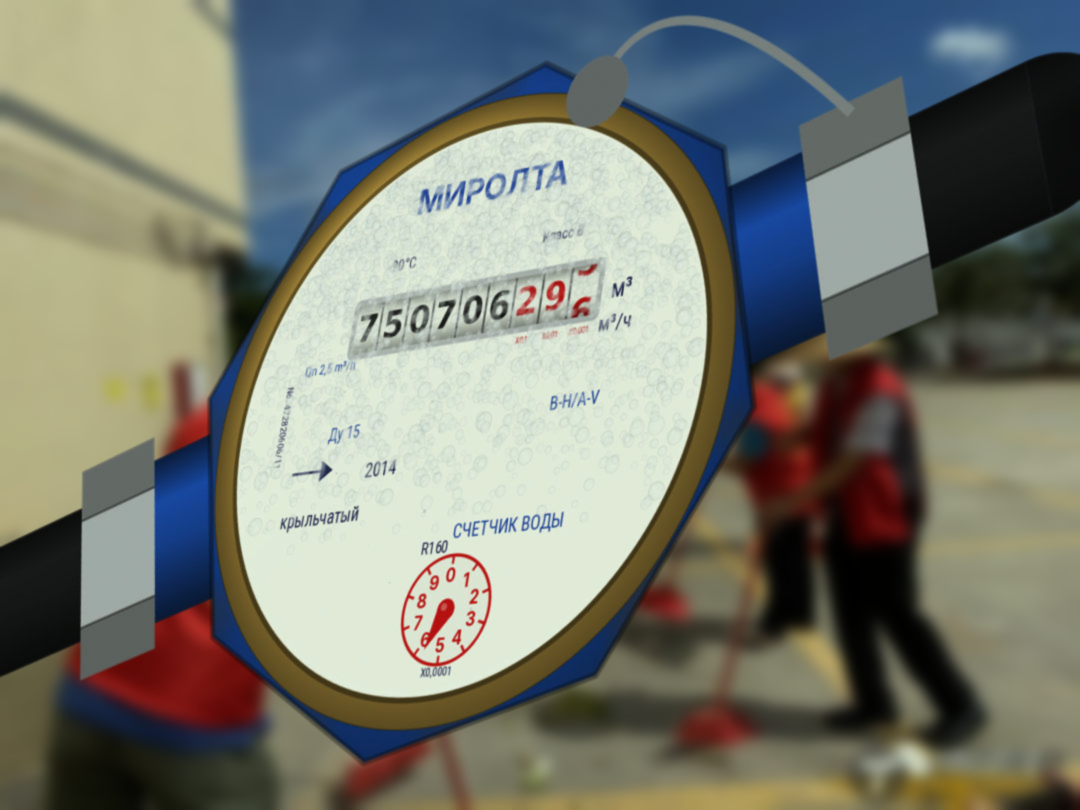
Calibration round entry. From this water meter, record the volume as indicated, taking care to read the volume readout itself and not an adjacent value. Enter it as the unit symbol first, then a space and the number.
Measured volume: m³ 750706.2955
